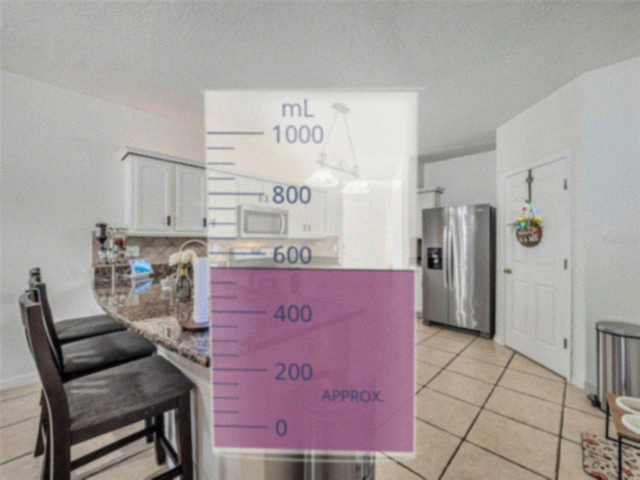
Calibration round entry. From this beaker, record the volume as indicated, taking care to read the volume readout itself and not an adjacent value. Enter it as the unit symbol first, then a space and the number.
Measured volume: mL 550
